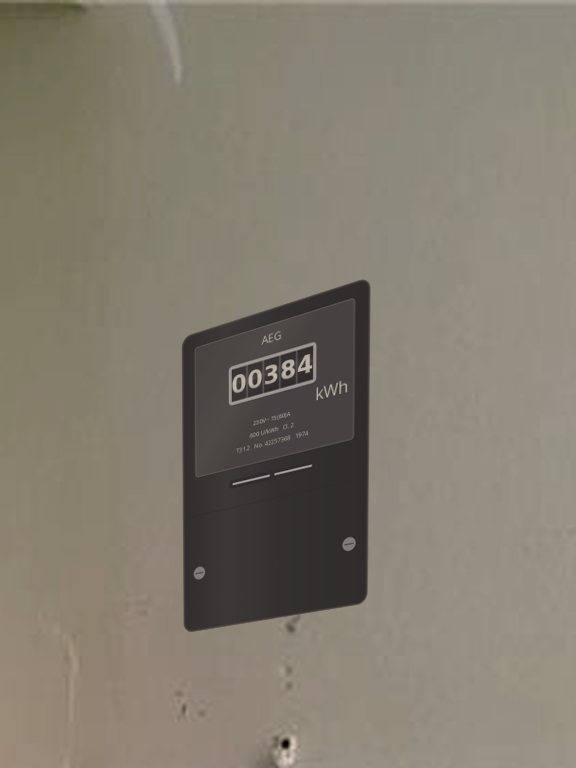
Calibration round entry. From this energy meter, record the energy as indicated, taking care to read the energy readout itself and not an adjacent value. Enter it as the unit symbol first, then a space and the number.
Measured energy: kWh 384
